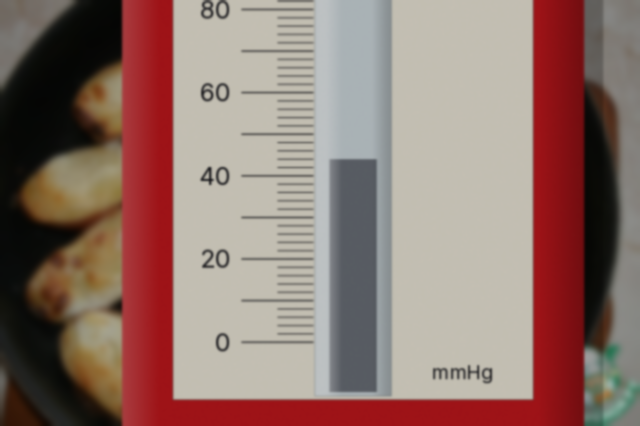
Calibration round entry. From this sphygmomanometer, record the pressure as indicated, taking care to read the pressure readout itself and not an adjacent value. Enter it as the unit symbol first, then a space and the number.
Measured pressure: mmHg 44
